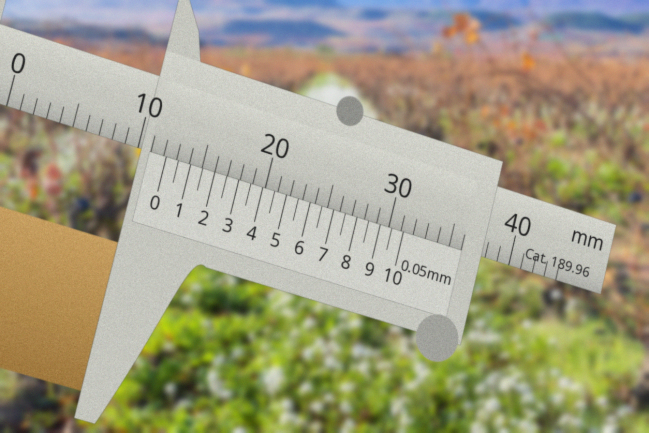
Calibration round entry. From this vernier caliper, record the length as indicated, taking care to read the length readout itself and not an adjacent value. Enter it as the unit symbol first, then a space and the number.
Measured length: mm 12.2
